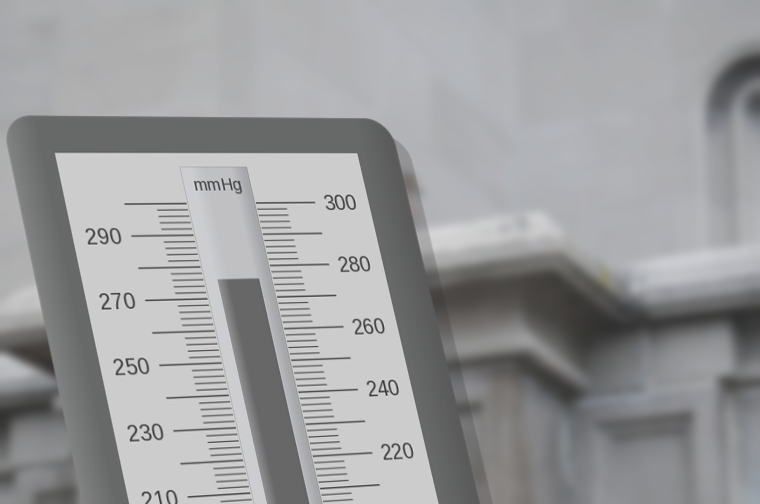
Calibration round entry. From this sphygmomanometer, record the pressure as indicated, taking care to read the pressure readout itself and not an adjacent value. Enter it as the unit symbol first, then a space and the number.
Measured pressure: mmHg 276
